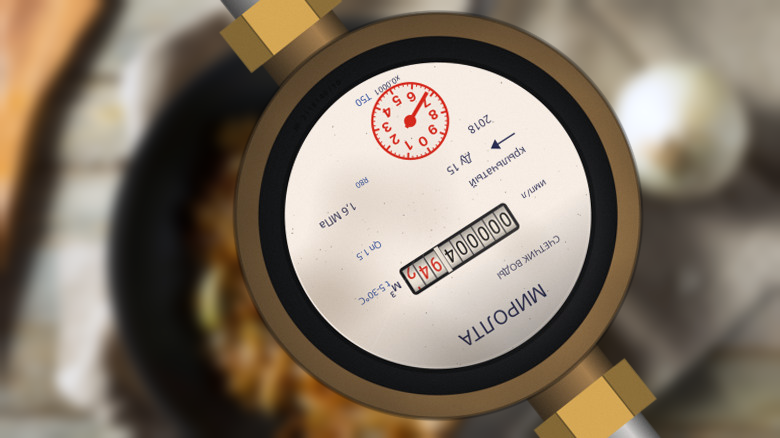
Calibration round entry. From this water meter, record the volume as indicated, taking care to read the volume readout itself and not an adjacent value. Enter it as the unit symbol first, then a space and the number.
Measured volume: m³ 4.9416
